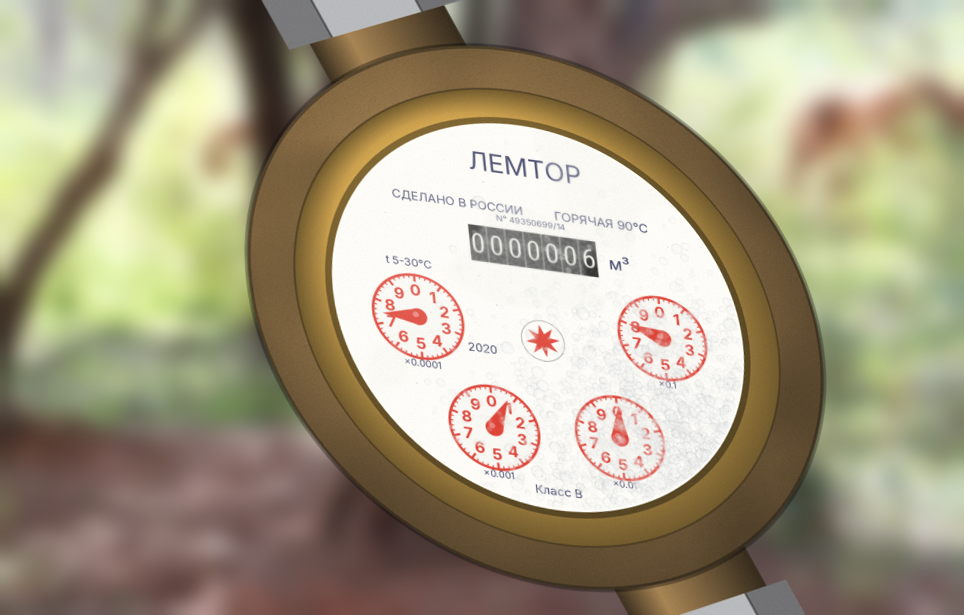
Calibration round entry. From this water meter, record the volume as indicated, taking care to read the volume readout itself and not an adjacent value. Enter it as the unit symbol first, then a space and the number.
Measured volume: m³ 6.8007
